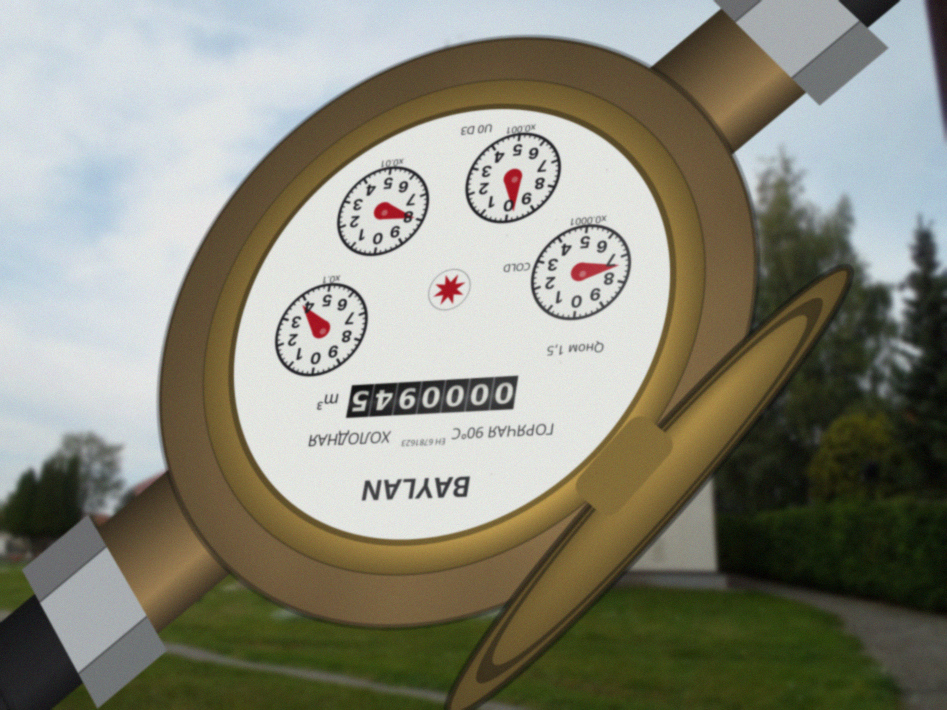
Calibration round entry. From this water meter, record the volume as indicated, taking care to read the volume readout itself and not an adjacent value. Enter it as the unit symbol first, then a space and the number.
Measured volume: m³ 945.3797
